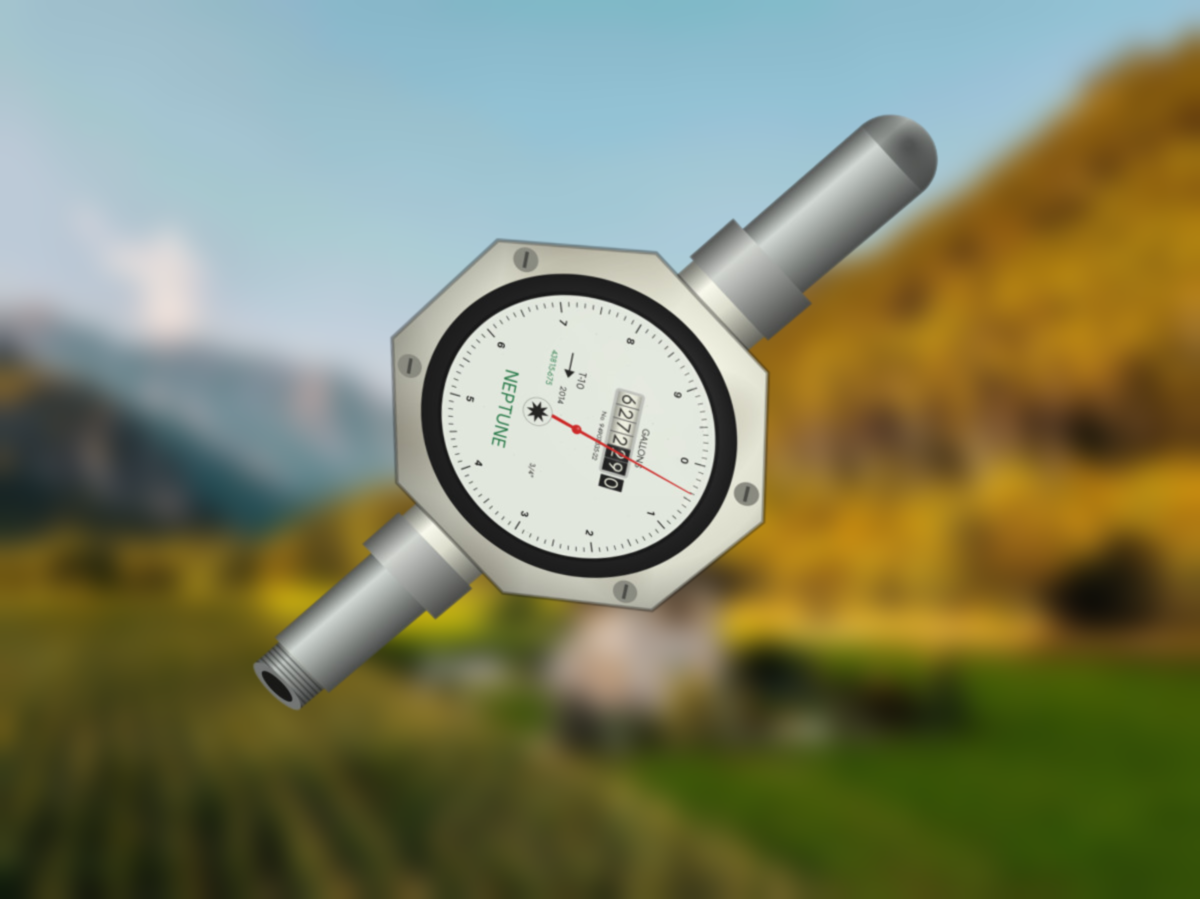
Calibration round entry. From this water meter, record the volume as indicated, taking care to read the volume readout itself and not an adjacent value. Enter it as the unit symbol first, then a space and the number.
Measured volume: gal 6272290.4
